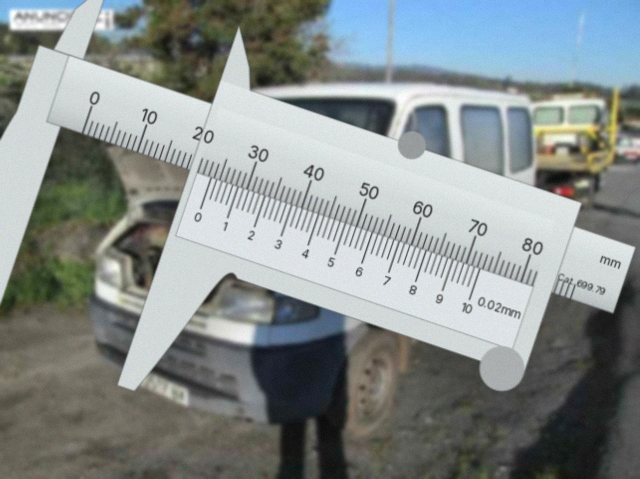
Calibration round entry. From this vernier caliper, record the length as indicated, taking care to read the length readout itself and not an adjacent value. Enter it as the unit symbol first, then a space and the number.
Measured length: mm 23.5
